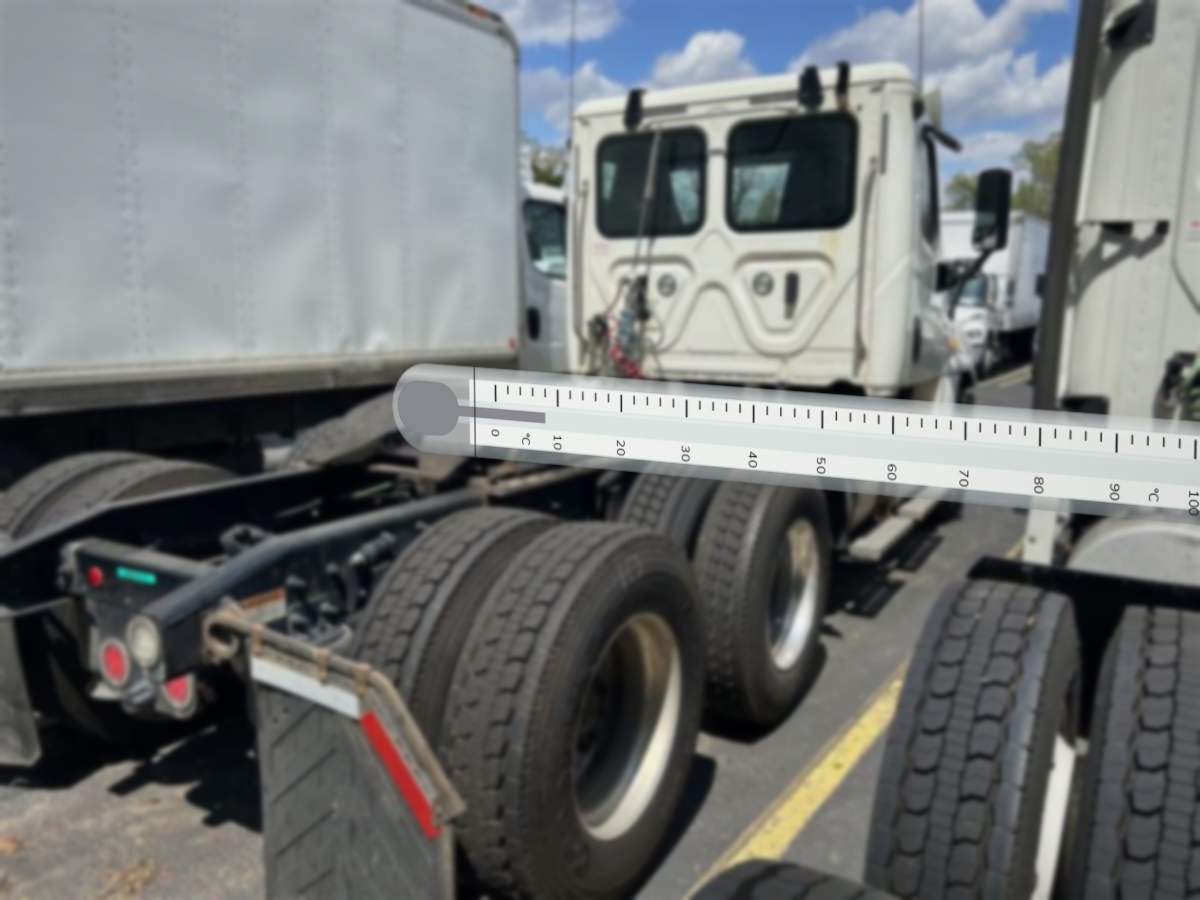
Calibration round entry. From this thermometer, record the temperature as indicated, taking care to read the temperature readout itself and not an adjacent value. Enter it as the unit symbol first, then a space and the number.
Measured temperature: °C 8
